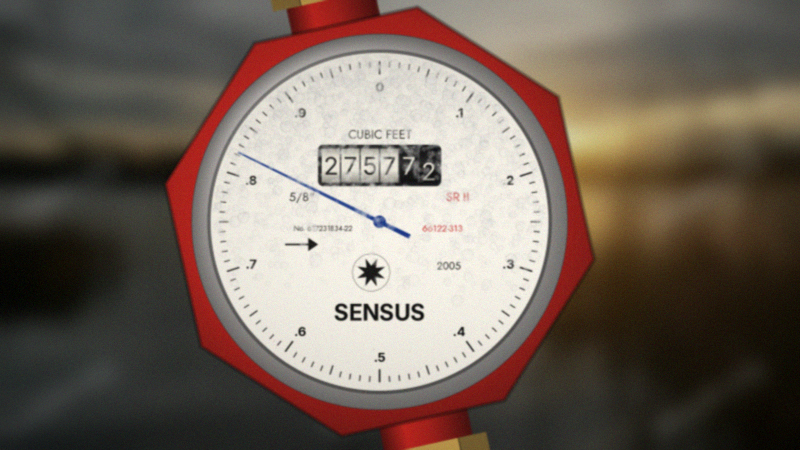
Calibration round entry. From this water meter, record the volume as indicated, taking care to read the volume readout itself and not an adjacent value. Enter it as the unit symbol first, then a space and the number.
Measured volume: ft³ 275771.82
